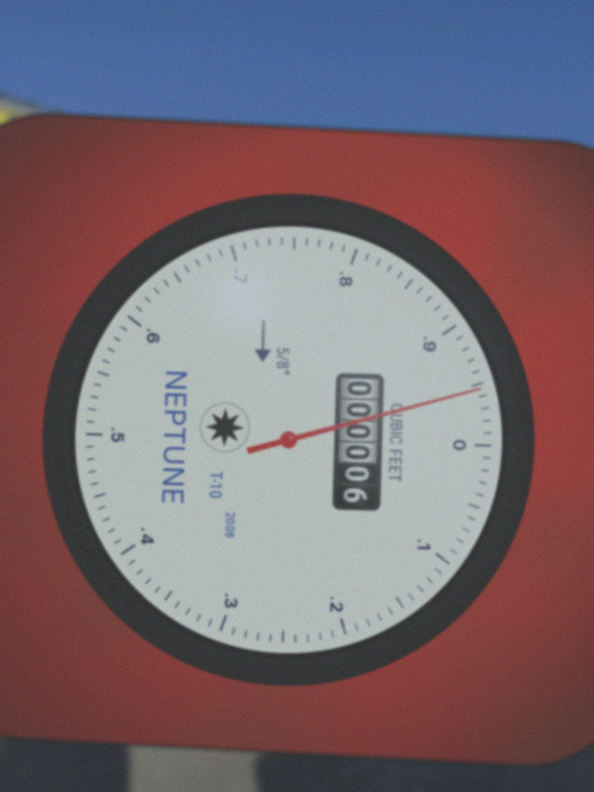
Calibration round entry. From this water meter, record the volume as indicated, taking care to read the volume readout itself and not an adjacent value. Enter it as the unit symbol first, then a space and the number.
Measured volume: ft³ 5.95
